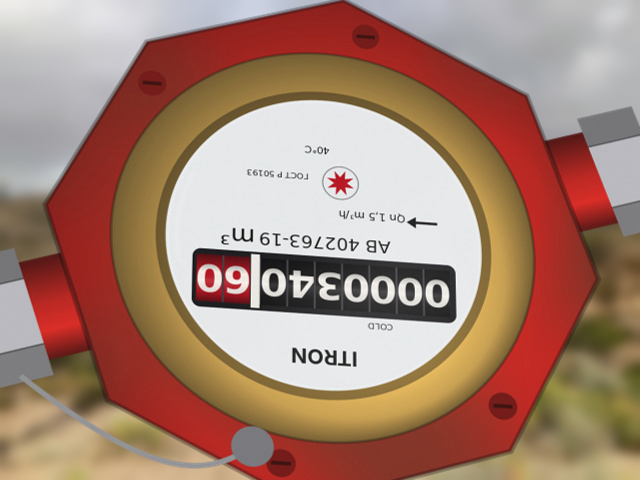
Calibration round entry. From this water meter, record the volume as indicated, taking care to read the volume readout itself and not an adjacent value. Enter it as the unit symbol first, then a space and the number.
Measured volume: m³ 340.60
